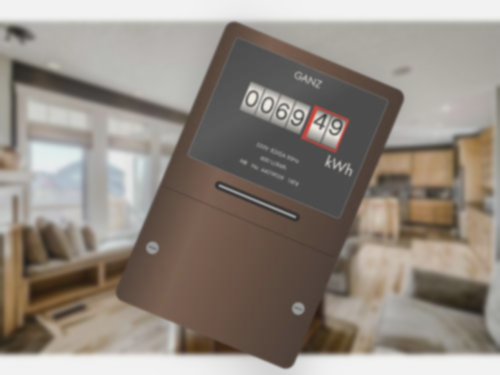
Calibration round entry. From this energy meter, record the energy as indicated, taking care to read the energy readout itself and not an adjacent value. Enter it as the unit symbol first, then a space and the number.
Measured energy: kWh 69.49
